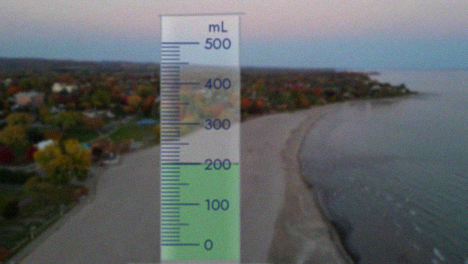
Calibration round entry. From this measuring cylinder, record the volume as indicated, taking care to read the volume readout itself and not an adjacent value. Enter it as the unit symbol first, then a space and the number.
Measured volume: mL 200
